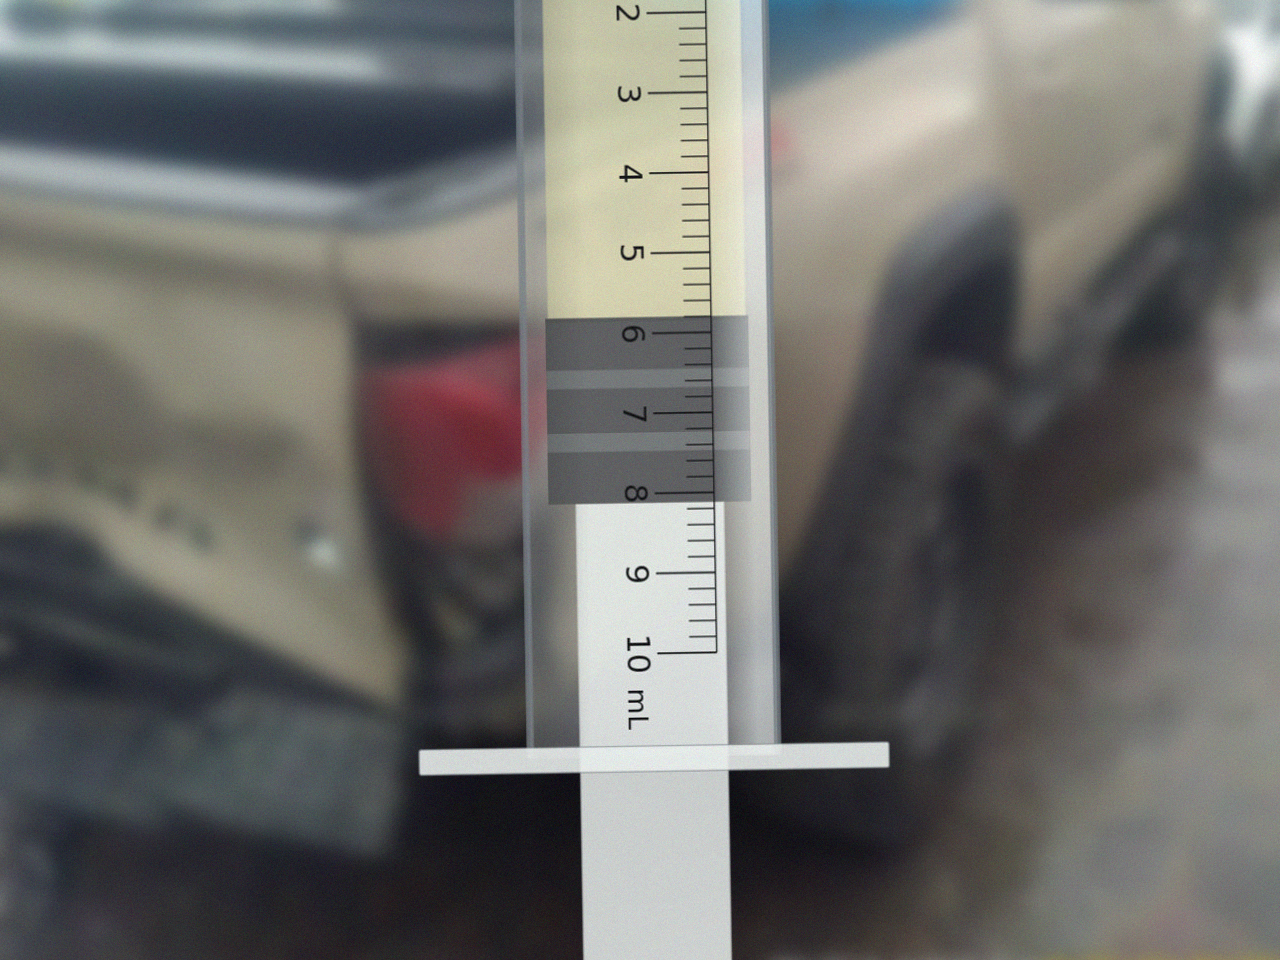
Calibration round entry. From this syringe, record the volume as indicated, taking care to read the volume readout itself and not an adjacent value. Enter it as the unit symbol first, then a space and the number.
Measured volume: mL 5.8
